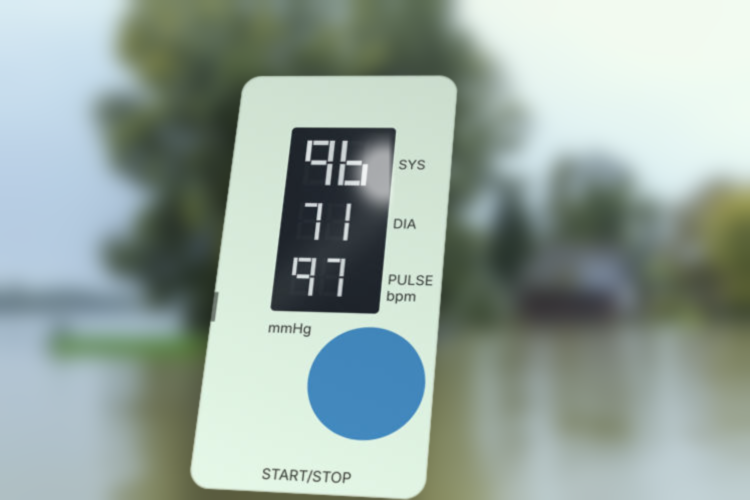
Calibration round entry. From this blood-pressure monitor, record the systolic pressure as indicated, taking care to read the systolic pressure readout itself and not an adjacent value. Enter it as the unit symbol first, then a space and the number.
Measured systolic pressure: mmHg 96
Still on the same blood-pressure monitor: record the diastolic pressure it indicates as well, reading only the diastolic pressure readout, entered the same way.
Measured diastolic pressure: mmHg 71
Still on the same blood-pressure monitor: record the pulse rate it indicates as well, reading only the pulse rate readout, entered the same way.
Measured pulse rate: bpm 97
